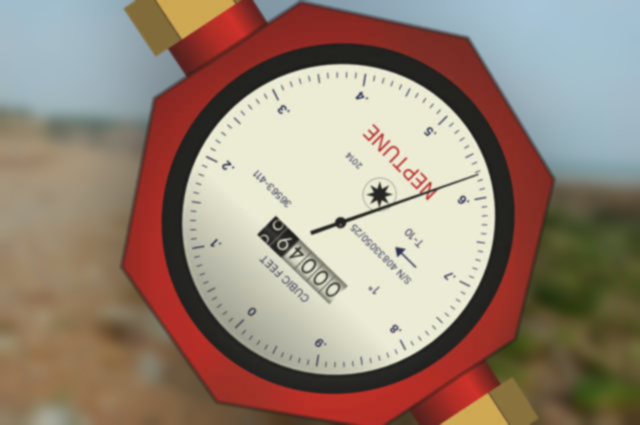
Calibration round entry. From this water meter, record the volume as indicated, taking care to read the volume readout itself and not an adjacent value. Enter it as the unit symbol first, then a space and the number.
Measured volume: ft³ 498.57
